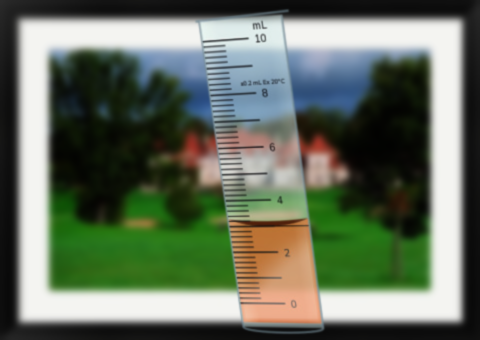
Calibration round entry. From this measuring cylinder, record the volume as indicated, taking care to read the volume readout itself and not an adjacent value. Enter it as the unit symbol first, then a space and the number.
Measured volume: mL 3
